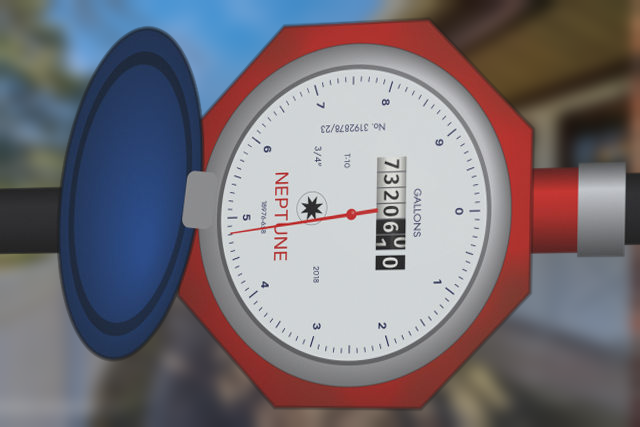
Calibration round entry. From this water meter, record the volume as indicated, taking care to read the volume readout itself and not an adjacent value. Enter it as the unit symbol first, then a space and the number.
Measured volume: gal 7320604.8
